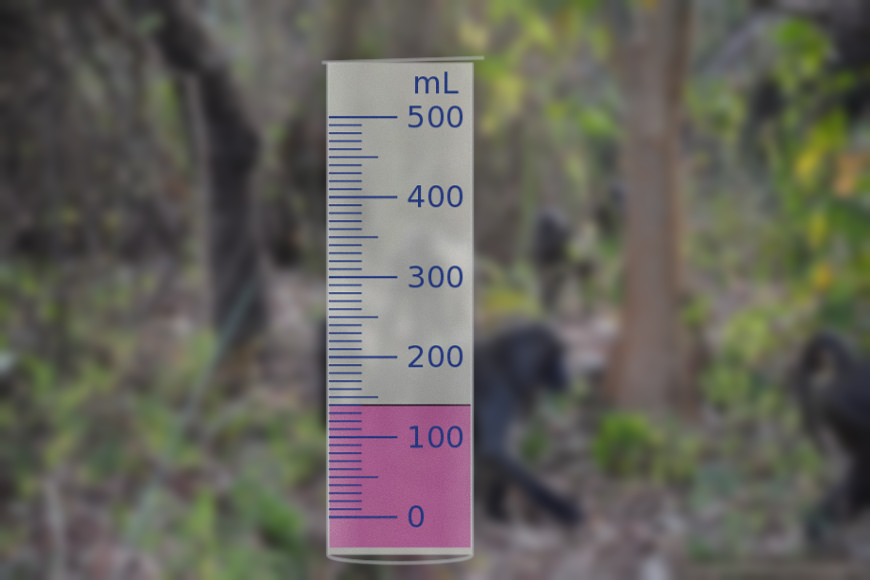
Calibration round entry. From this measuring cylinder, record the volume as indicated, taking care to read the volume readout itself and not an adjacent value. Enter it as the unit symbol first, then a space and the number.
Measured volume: mL 140
